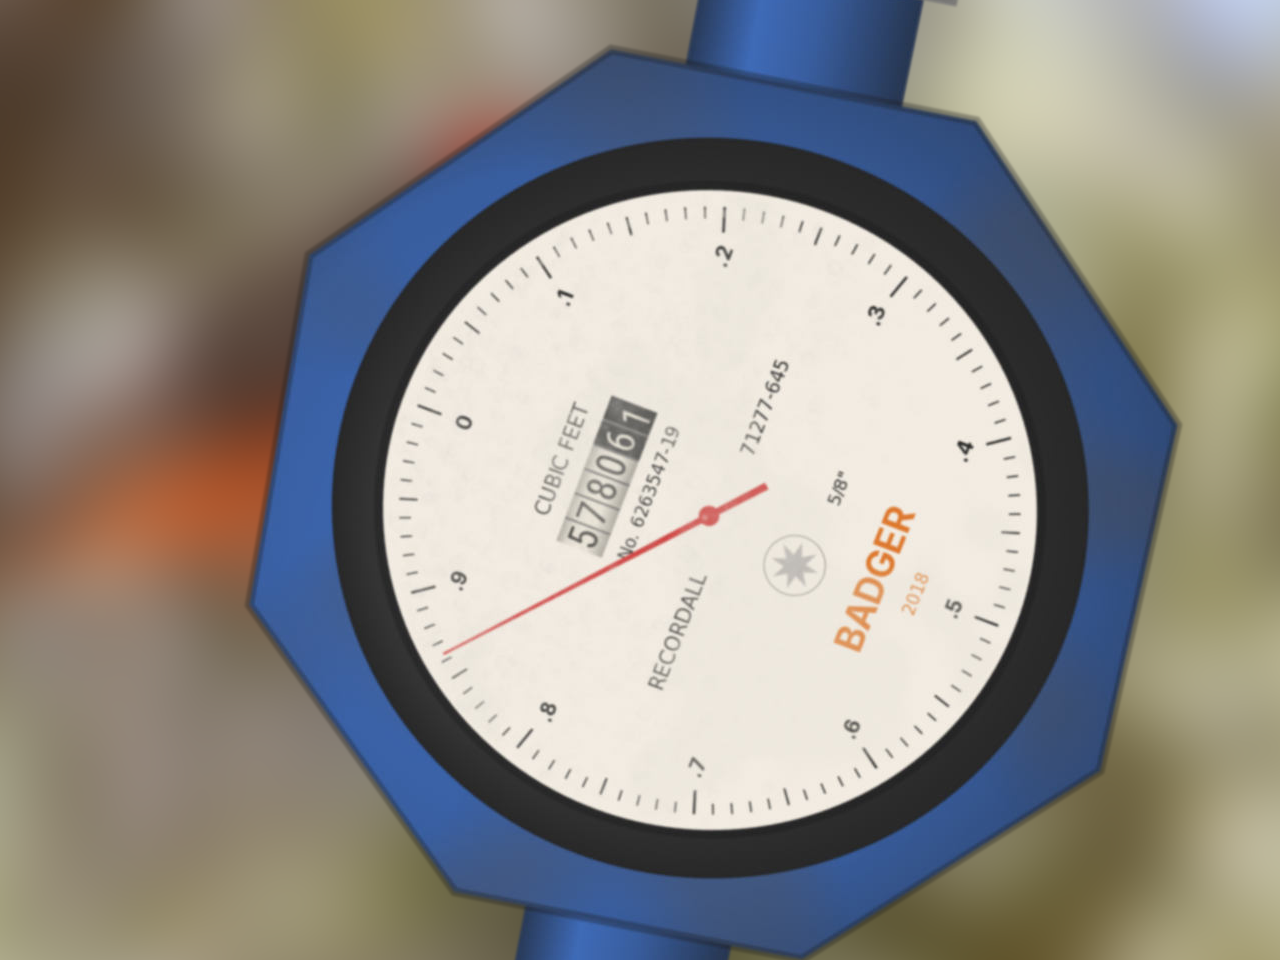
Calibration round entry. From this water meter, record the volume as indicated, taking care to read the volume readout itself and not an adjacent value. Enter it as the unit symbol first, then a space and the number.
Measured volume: ft³ 578060.86
